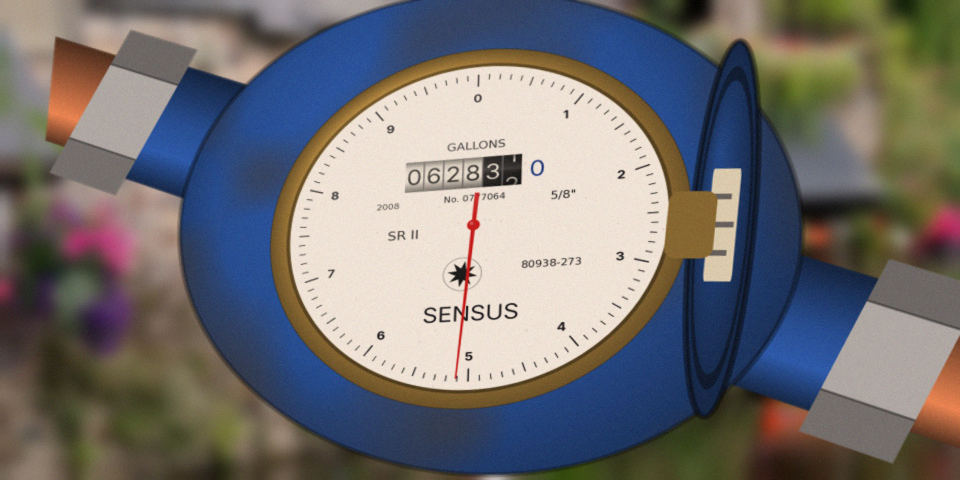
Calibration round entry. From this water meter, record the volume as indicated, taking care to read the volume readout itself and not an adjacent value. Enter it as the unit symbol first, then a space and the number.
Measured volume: gal 628315.1
